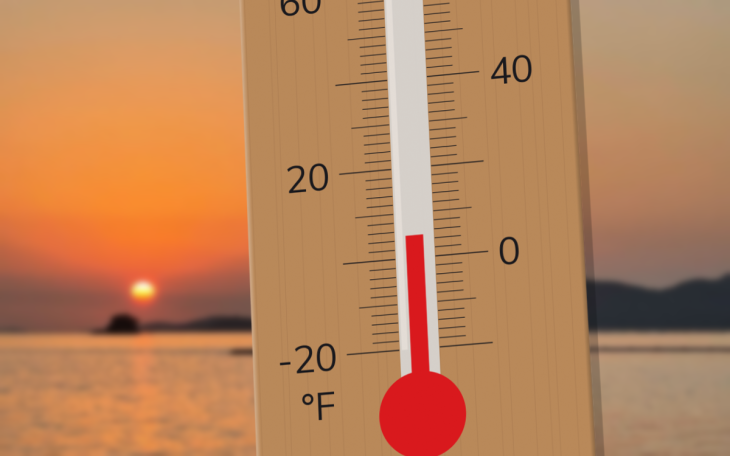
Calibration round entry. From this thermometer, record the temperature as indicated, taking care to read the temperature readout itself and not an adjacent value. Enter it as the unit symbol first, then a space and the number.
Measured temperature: °F 5
